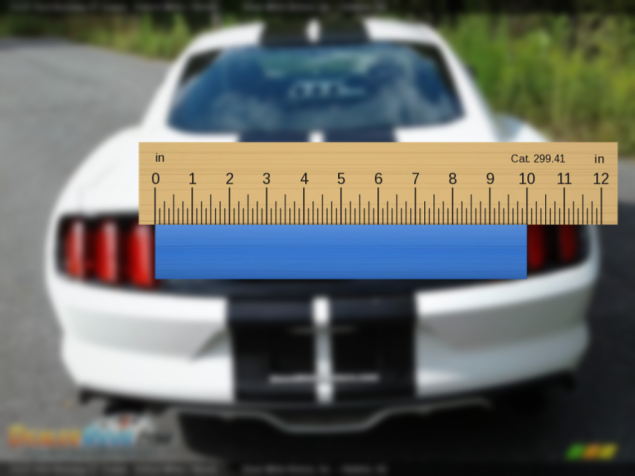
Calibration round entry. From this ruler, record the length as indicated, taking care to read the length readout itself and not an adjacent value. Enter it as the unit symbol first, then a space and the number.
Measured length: in 10
